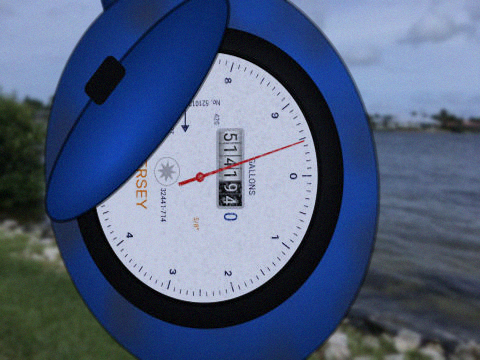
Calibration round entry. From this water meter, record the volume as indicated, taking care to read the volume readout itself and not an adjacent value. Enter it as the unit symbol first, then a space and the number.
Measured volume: gal 5141939.5
